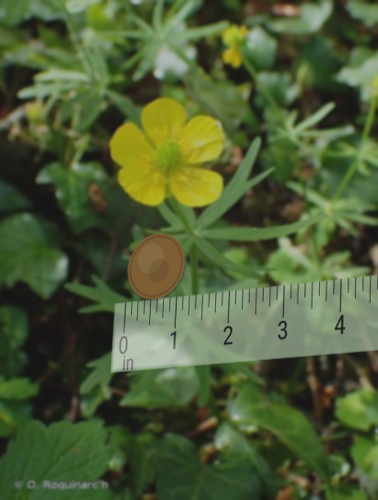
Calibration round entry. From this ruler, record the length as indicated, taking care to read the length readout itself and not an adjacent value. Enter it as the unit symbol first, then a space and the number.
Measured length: in 1.125
